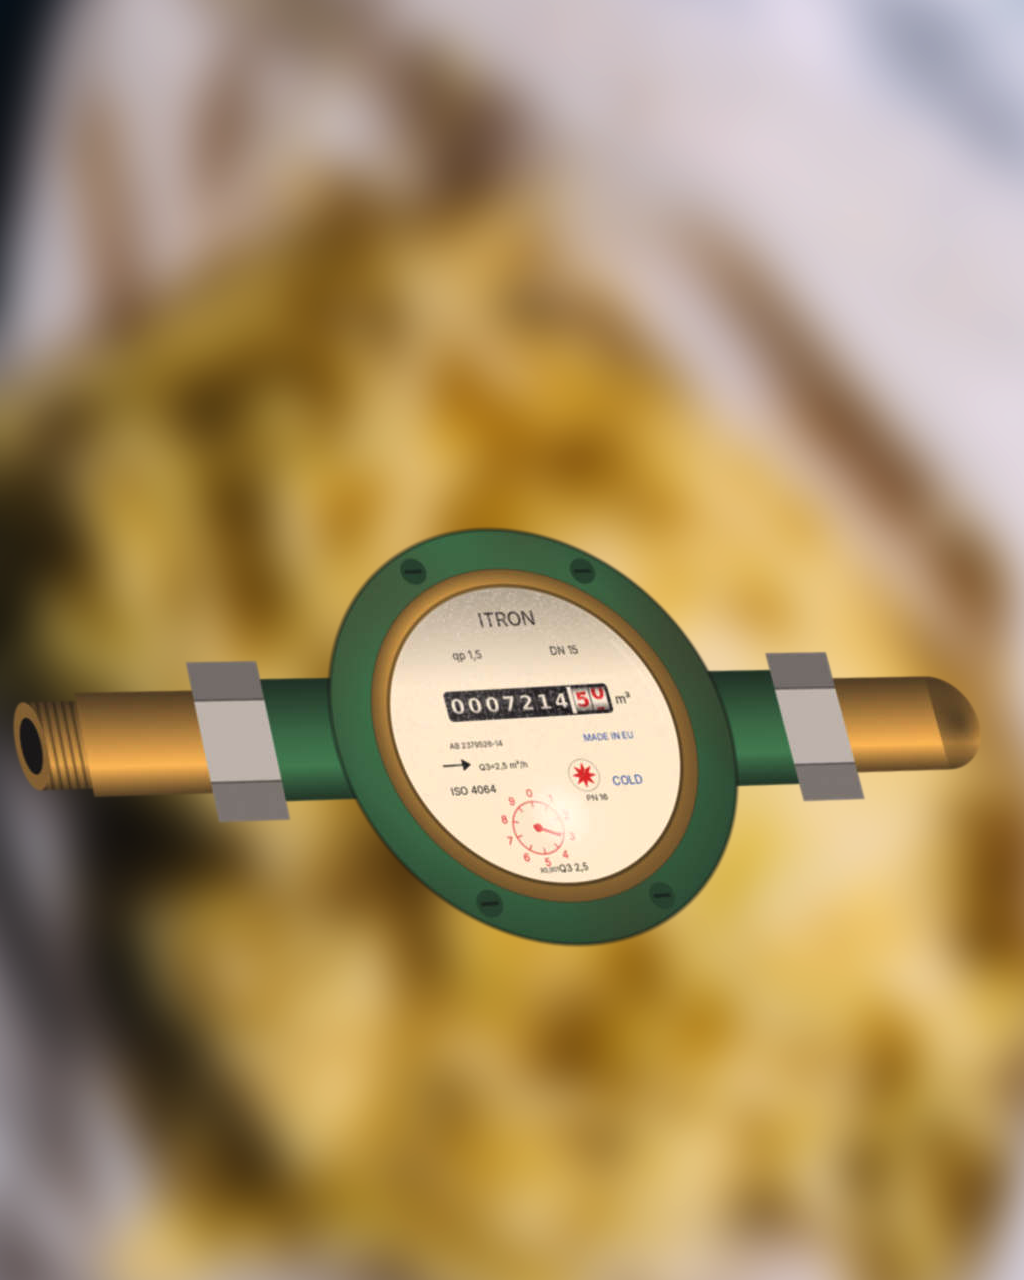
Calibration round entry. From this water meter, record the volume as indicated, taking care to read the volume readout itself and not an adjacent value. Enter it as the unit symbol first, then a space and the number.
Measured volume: m³ 7214.503
